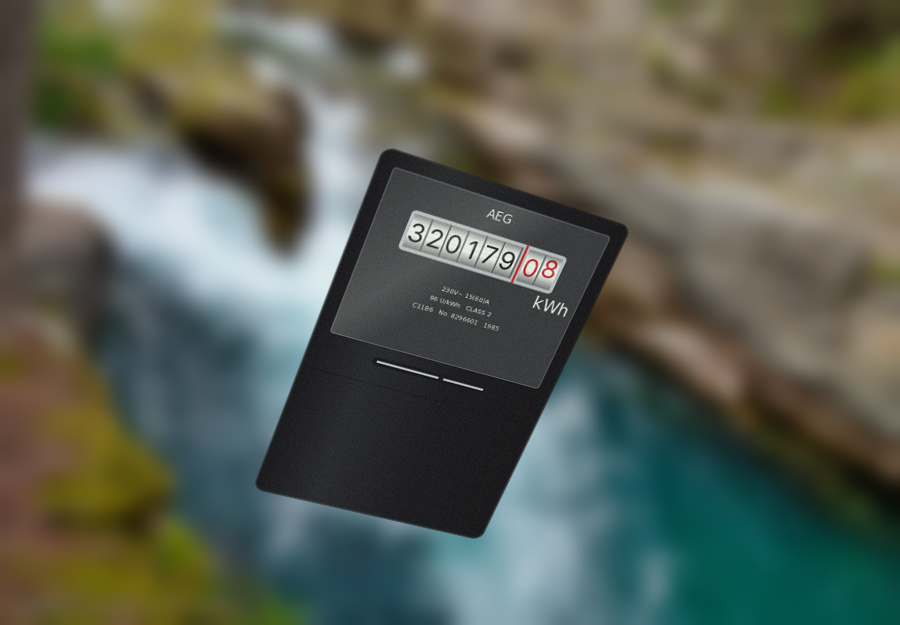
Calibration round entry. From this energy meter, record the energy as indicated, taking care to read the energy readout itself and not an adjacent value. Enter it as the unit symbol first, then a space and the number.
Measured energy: kWh 320179.08
